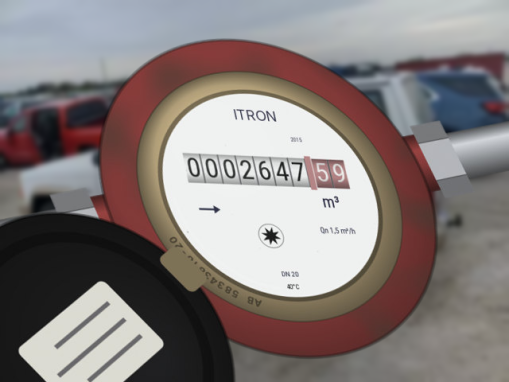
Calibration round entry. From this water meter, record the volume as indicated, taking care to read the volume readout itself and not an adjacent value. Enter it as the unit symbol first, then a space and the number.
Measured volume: m³ 2647.59
